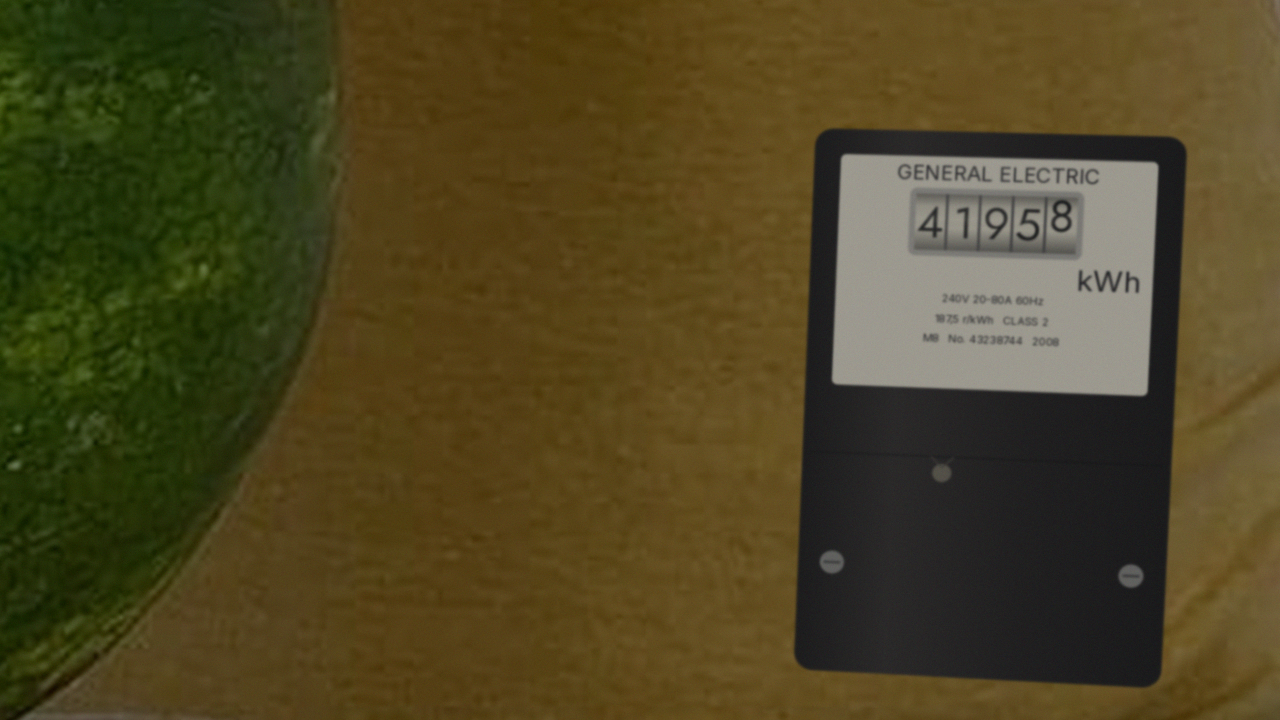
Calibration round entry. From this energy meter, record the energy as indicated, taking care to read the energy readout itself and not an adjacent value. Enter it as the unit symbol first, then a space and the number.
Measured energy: kWh 41958
